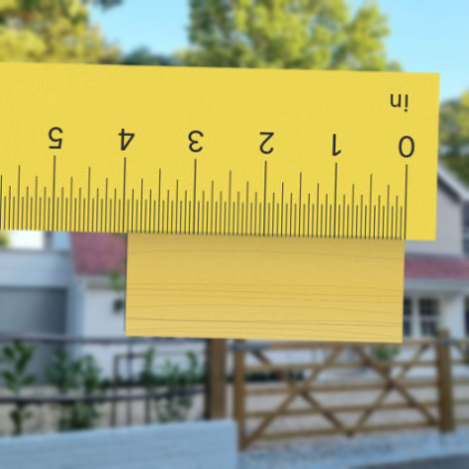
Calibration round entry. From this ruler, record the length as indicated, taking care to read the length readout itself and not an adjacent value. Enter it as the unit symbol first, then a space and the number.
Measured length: in 3.9375
